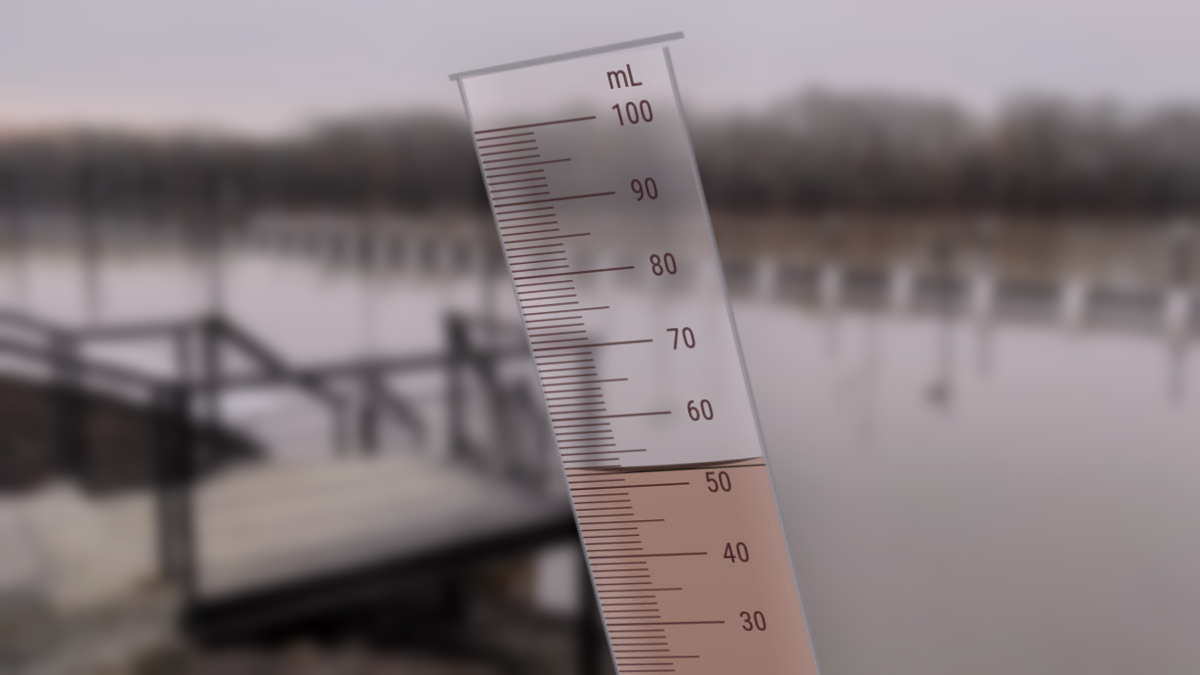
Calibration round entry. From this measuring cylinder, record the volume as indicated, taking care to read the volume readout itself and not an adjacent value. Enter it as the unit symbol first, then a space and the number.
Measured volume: mL 52
